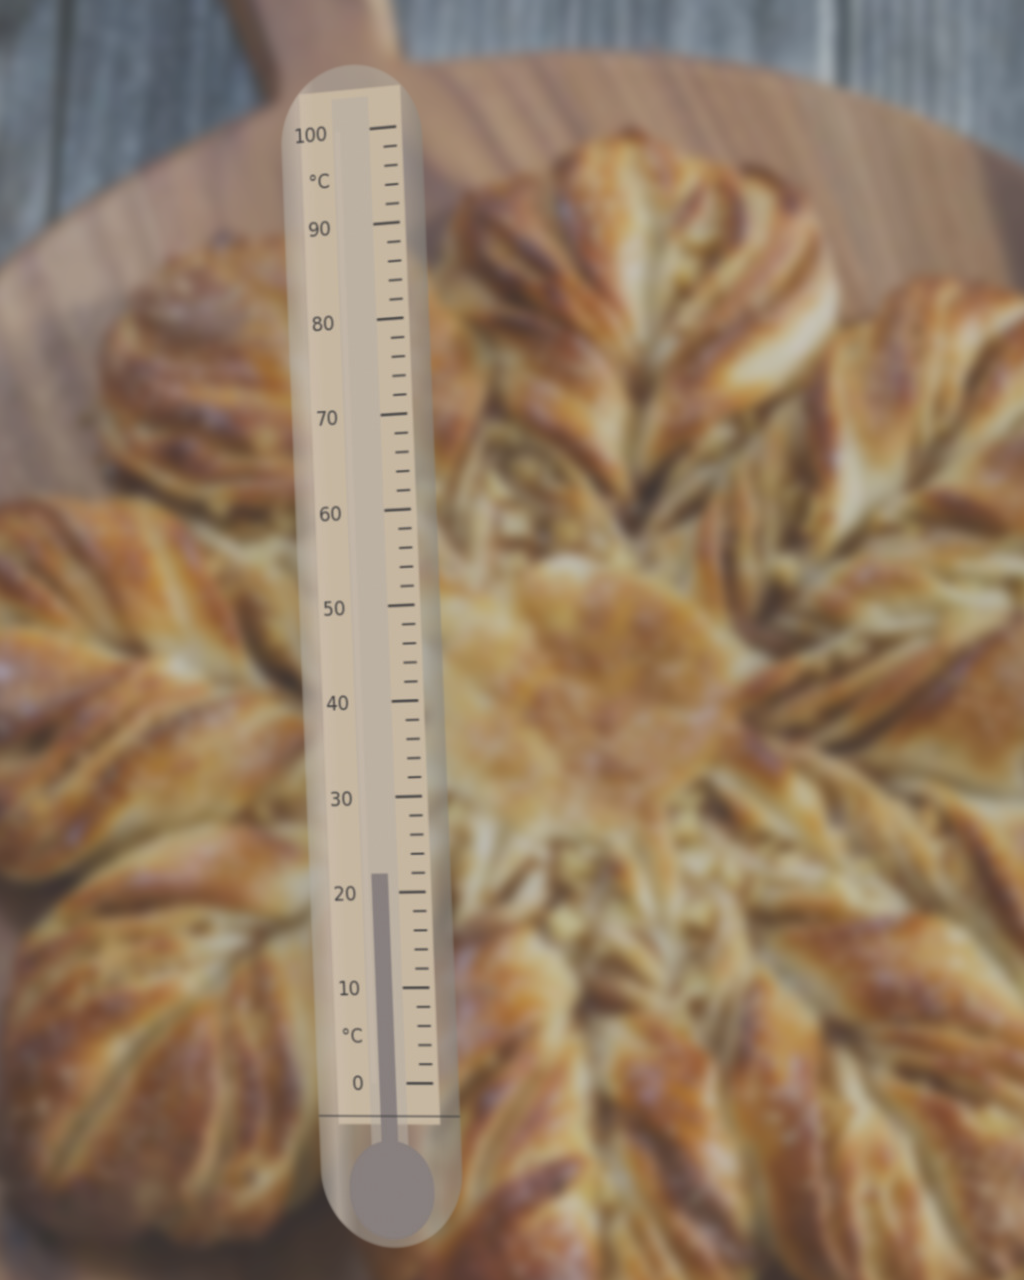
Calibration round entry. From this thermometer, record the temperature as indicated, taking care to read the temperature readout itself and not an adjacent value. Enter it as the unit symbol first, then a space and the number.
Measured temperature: °C 22
